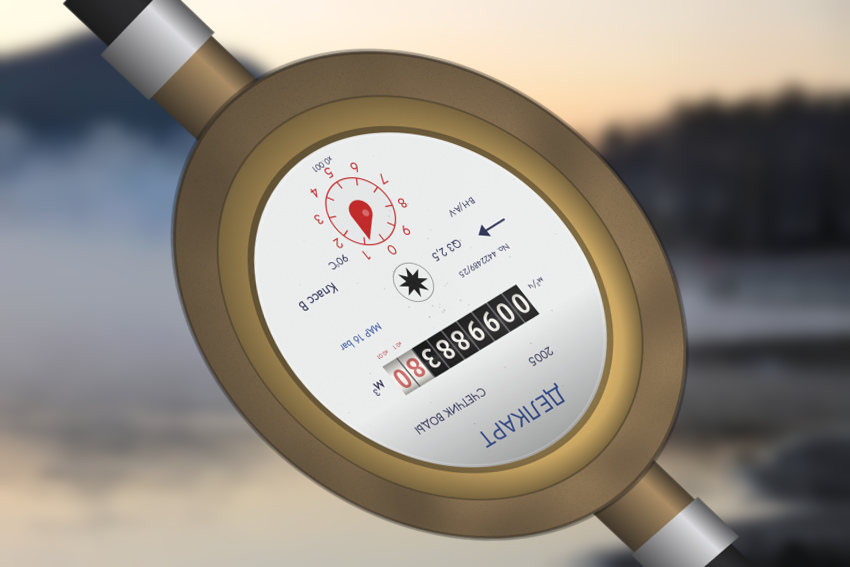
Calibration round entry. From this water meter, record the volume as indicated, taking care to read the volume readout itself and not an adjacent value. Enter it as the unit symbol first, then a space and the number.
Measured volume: m³ 99883.800
